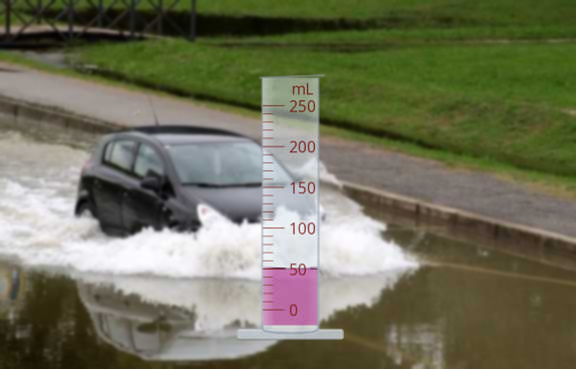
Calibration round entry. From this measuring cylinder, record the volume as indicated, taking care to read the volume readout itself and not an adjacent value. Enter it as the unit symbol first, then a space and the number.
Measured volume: mL 50
